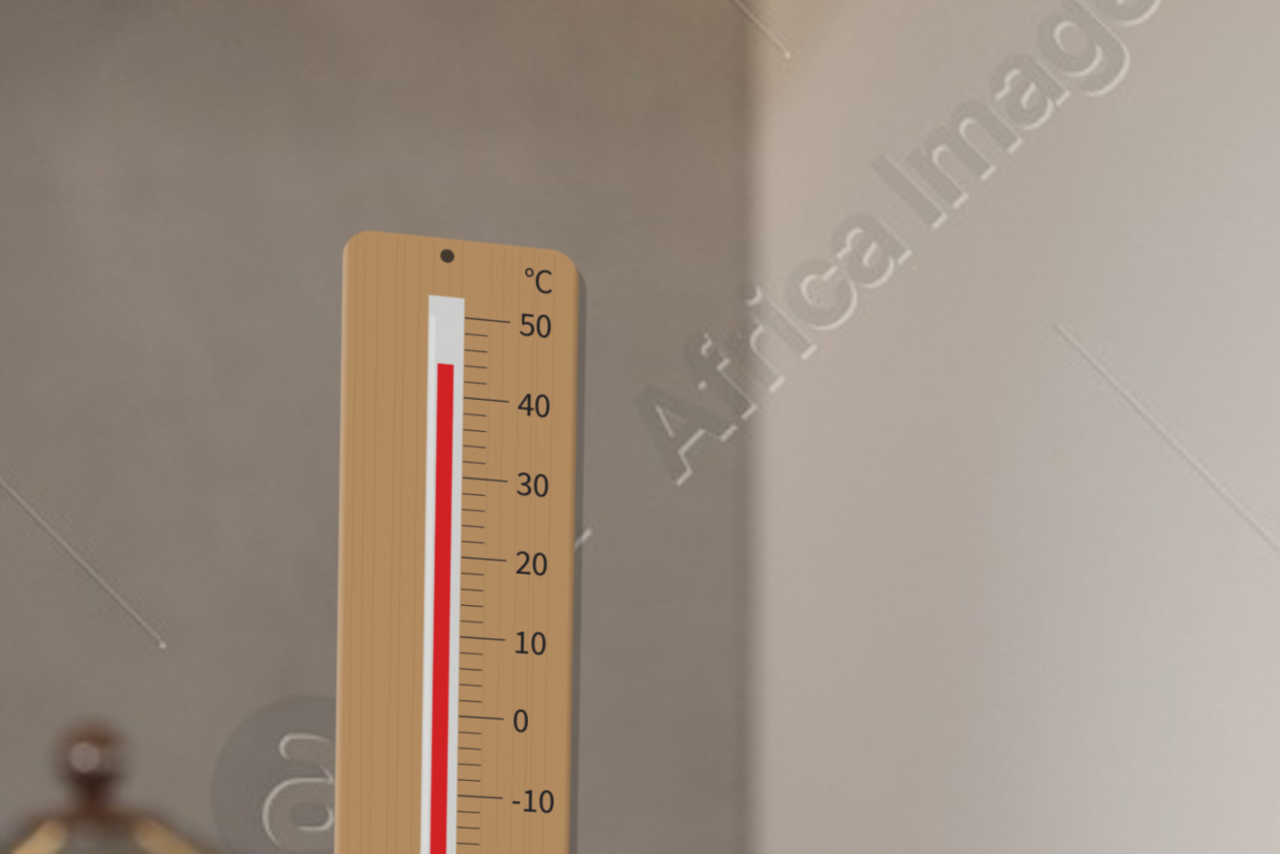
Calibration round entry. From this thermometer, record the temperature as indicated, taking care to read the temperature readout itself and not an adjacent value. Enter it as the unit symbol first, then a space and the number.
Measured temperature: °C 44
